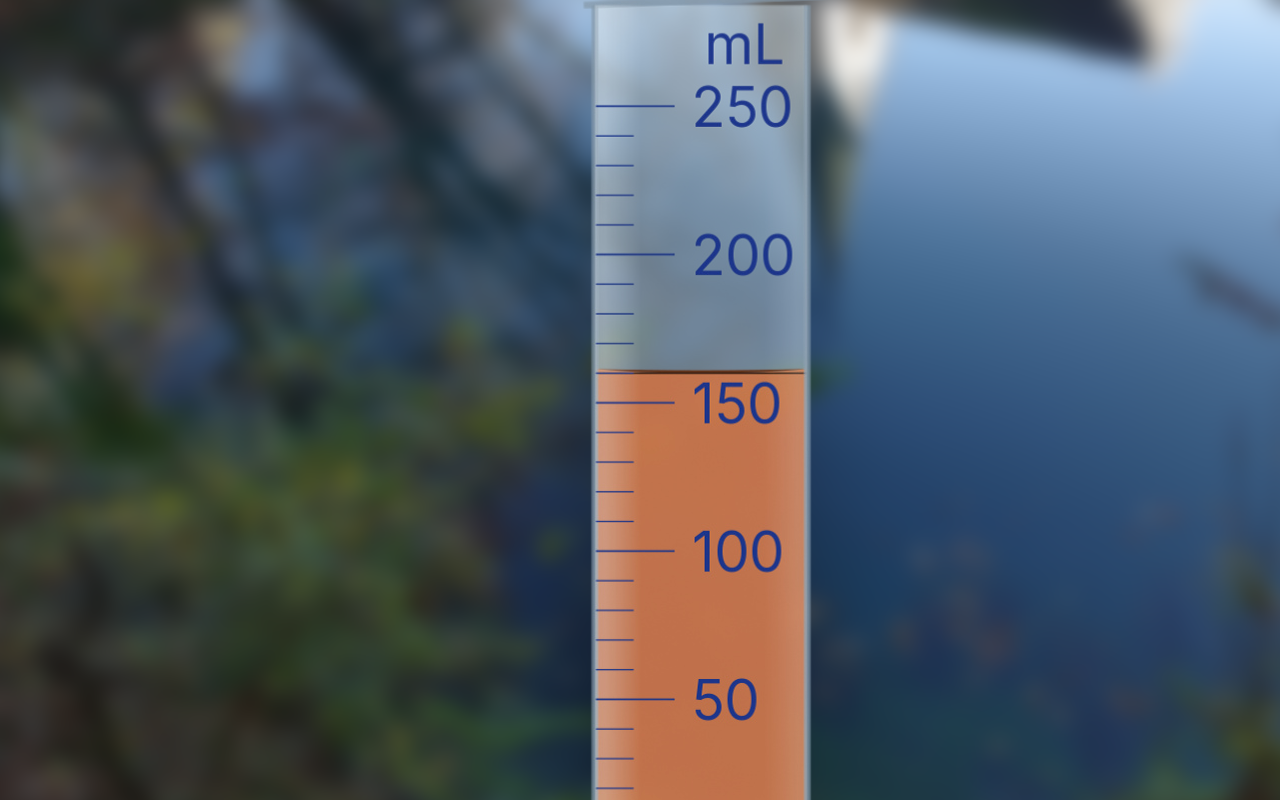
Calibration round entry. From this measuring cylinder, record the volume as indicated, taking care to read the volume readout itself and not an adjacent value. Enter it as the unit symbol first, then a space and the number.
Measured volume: mL 160
